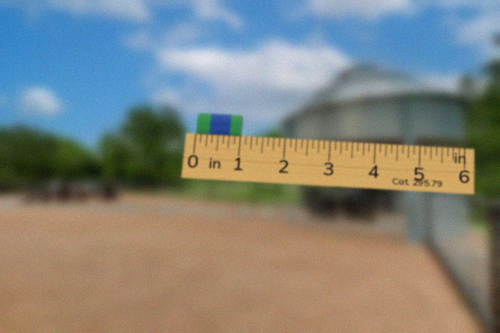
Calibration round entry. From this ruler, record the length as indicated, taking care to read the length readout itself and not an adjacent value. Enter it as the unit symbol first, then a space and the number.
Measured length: in 1
